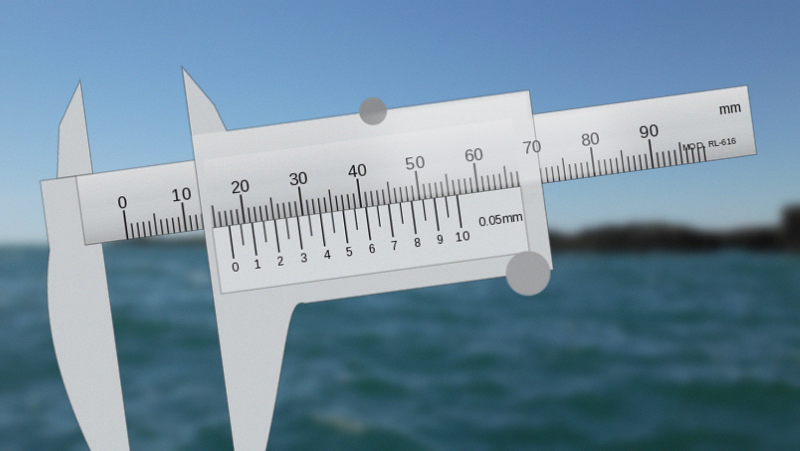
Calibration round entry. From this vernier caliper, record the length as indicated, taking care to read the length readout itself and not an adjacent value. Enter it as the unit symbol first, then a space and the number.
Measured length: mm 17.4
